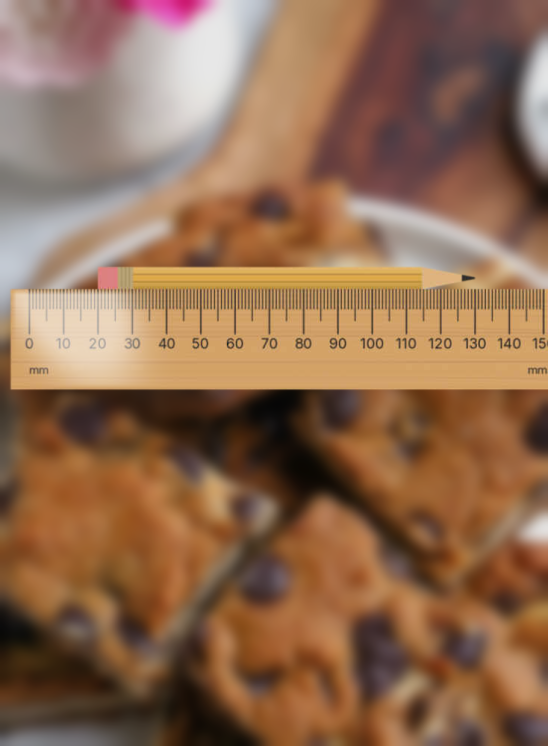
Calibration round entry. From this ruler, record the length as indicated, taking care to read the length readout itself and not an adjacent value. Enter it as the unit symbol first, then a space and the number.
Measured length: mm 110
